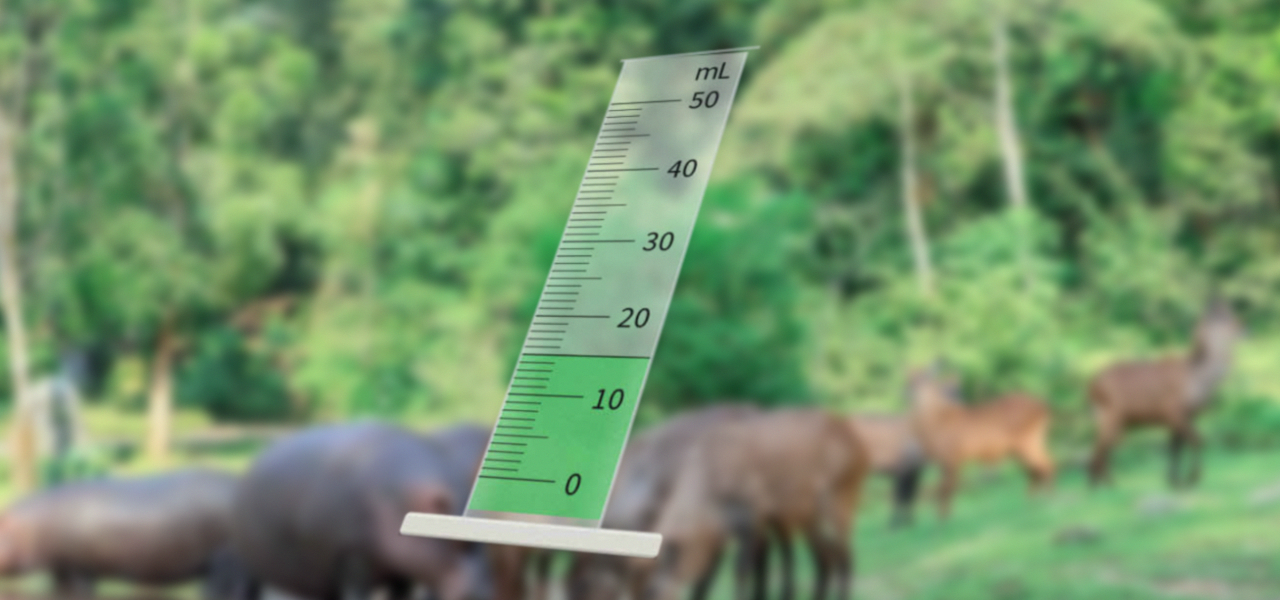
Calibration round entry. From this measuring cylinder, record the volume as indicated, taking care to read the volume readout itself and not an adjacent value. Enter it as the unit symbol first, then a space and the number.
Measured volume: mL 15
